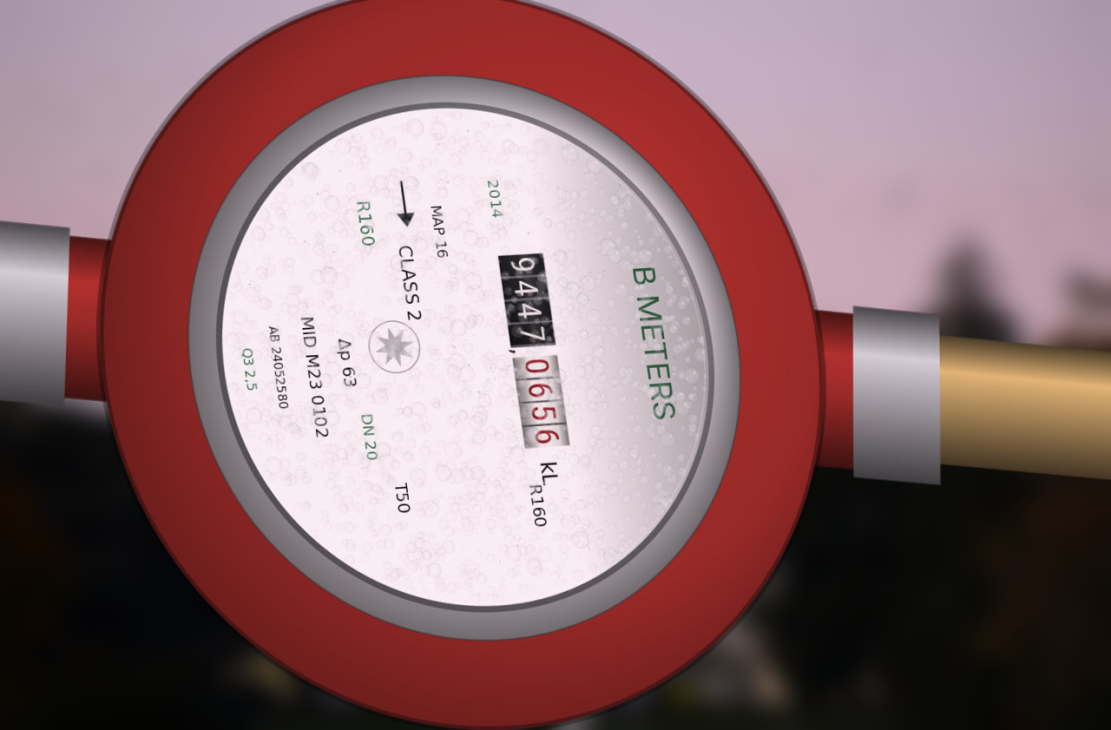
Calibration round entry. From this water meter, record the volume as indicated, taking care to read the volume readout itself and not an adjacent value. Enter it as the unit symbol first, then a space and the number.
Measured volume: kL 9447.0656
